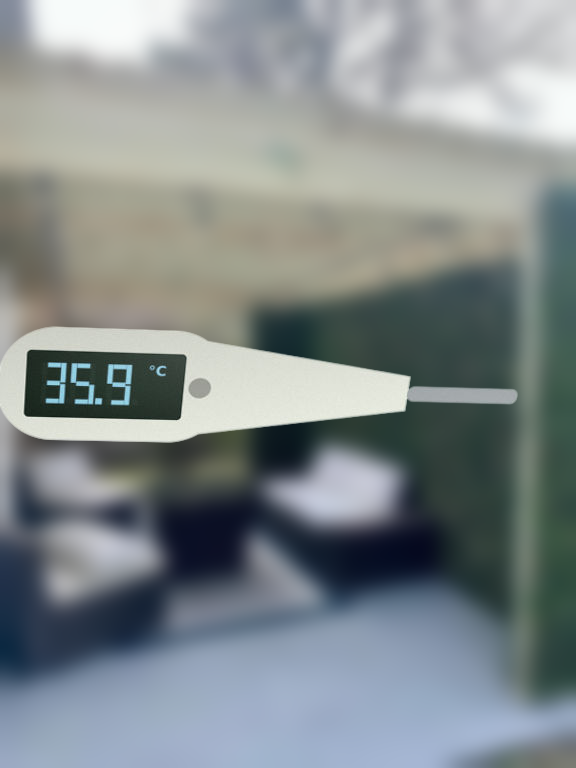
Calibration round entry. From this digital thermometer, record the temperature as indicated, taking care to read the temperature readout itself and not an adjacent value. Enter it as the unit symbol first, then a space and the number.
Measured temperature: °C 35.9
